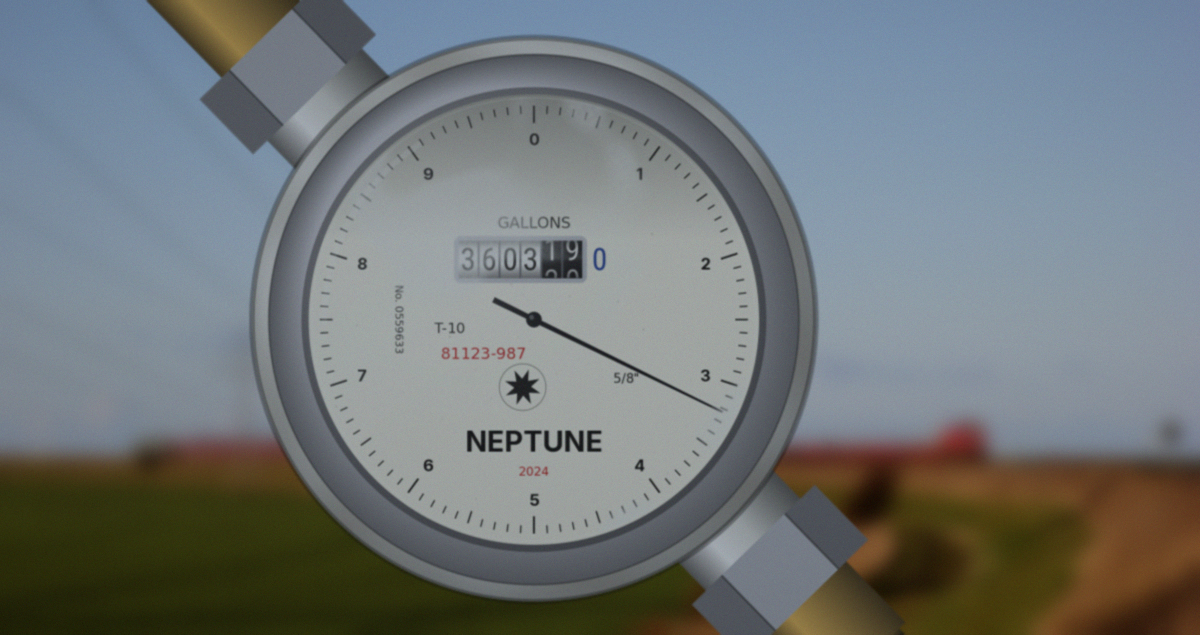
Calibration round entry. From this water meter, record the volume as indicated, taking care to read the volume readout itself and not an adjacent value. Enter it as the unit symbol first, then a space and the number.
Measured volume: gal 3603193.2
